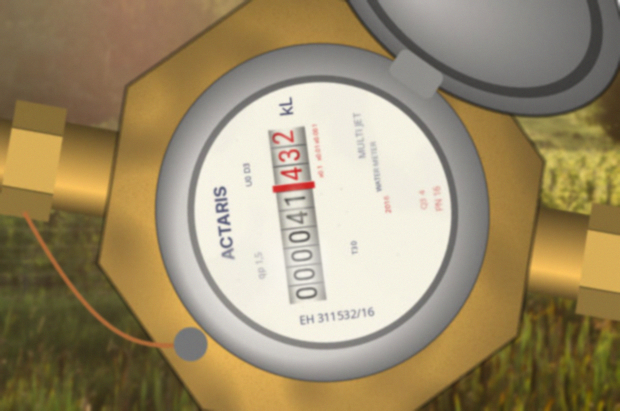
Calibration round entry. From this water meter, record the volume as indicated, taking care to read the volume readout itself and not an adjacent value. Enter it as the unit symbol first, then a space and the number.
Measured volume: kL 41.432
